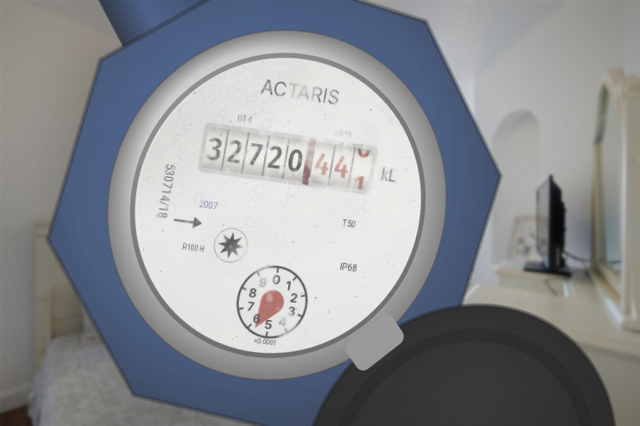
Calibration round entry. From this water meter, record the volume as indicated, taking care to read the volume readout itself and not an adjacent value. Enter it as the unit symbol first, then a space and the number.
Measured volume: kL 32720.4405
